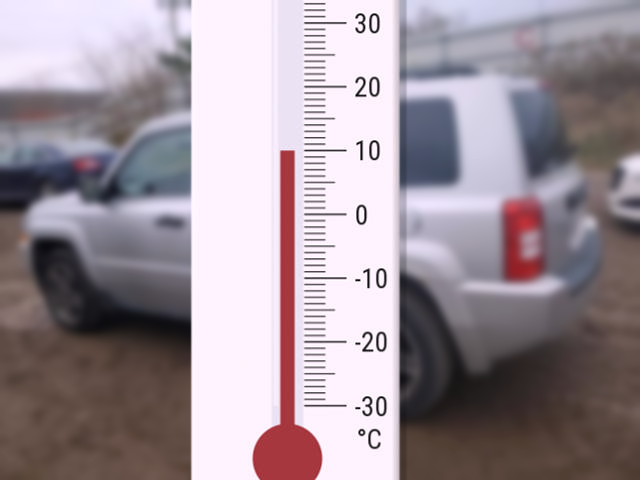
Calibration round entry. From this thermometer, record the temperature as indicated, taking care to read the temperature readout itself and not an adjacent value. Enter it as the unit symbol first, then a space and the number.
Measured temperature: °C 10
